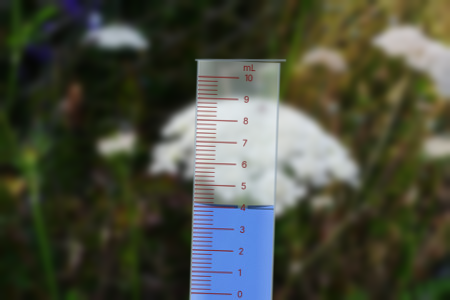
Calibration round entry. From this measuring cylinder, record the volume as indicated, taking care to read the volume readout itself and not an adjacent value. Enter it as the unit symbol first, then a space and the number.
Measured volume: mL 4
